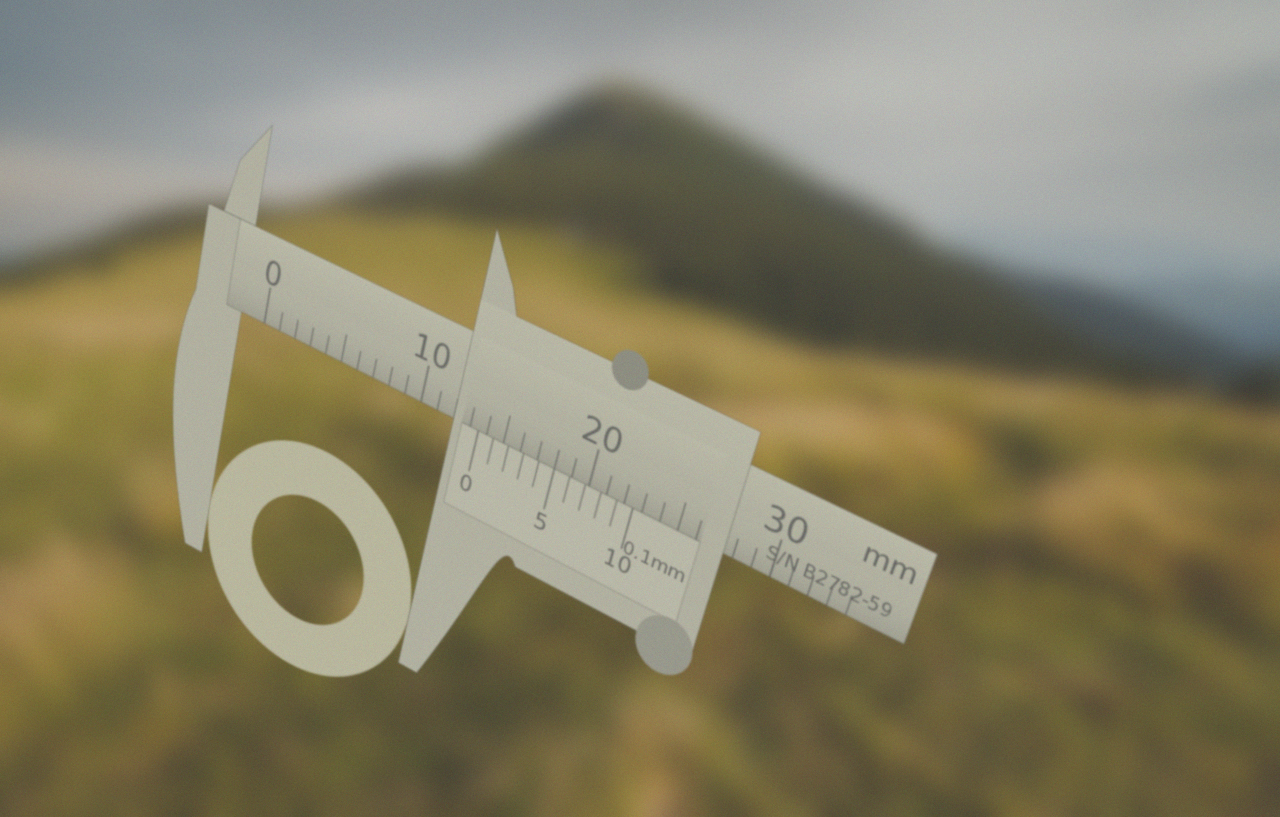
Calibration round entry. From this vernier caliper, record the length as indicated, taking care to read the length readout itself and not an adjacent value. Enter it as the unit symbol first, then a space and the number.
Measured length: mm 13.5
